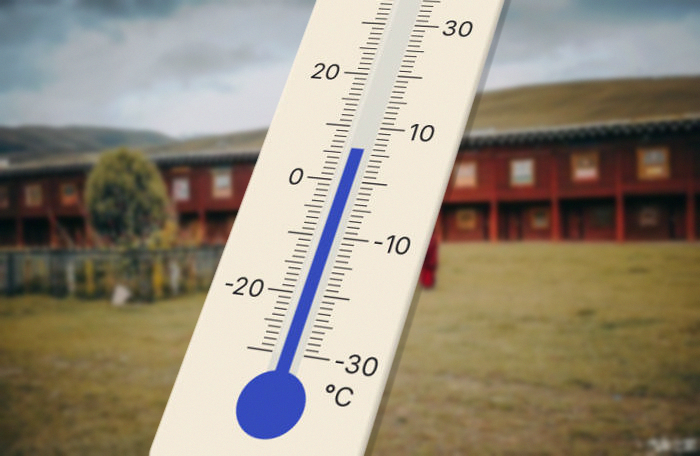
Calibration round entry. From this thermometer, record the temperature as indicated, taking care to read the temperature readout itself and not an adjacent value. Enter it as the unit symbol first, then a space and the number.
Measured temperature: °C 6
